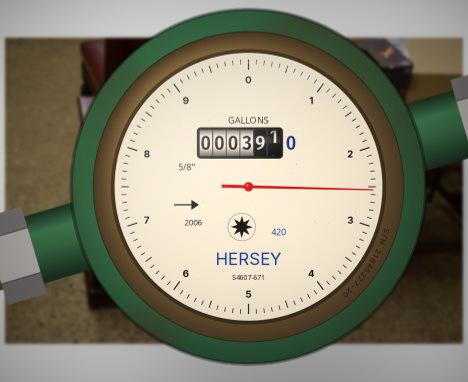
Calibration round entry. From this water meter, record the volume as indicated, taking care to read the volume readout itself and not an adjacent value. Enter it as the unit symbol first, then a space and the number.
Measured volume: gal 3912.5
